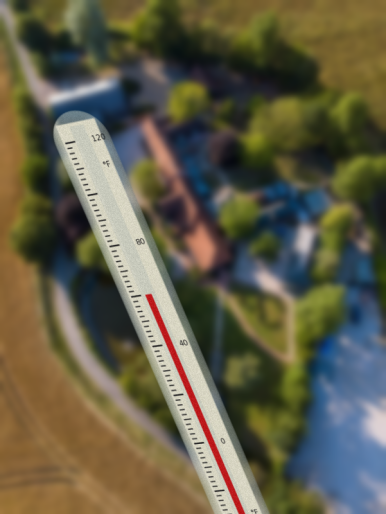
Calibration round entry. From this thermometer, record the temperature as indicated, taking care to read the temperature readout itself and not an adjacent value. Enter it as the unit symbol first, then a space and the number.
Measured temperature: °F 60
